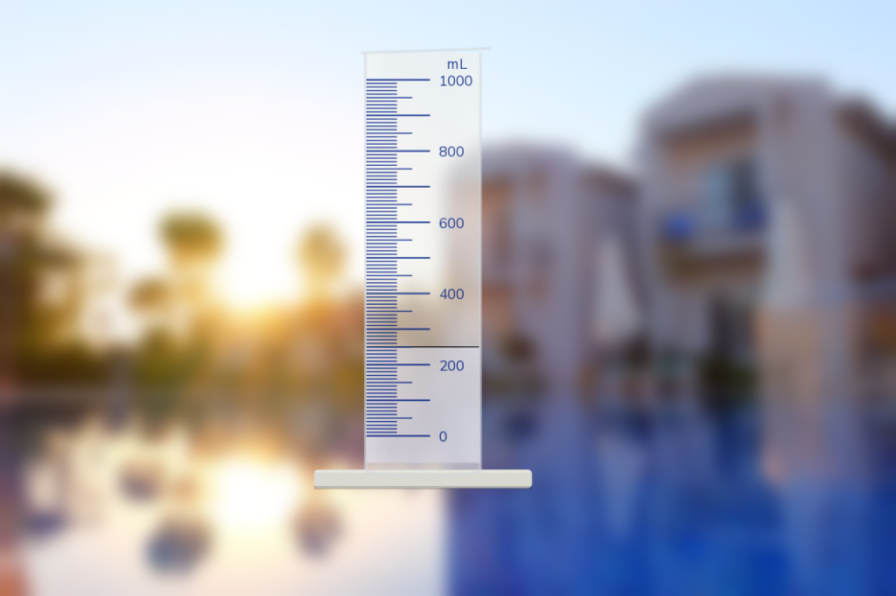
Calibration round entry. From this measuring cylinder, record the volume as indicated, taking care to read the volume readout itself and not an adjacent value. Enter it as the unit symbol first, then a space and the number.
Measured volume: mL 250
